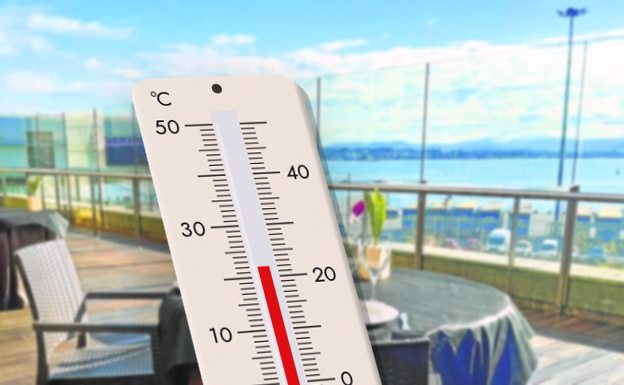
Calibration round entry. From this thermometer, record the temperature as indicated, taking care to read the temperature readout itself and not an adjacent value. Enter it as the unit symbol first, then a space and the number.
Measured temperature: °C 22
